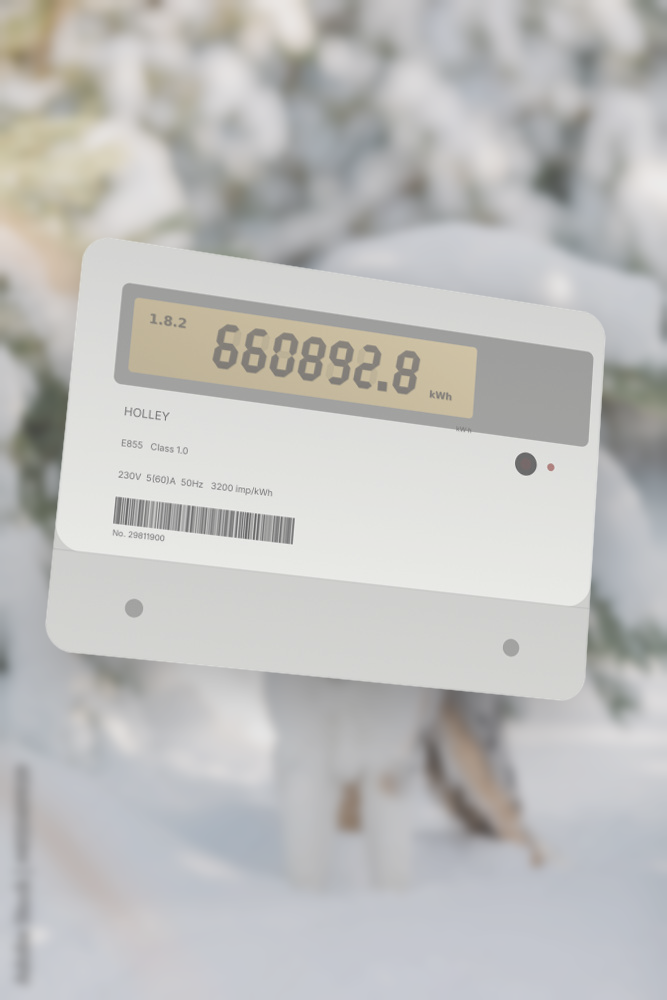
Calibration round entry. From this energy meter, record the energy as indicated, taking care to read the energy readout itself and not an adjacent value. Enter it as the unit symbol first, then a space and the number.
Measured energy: kWh 660892.8
